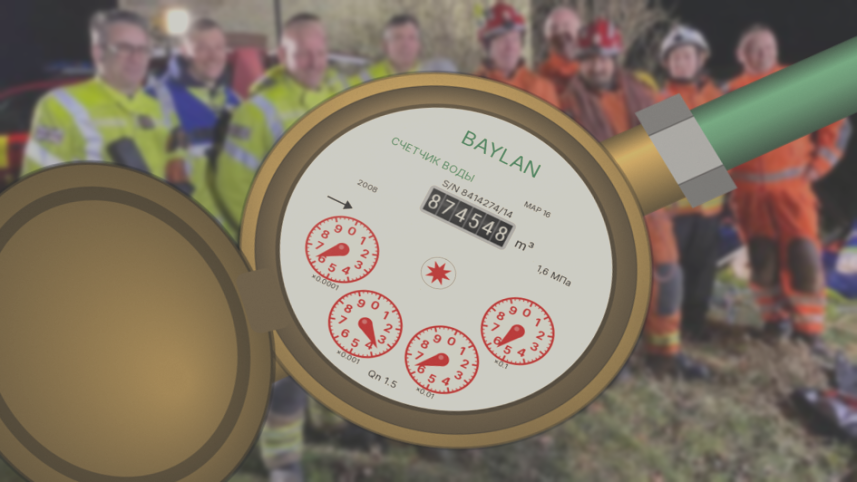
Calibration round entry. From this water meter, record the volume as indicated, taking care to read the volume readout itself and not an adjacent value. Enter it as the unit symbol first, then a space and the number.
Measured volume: m³ 874548.5636
